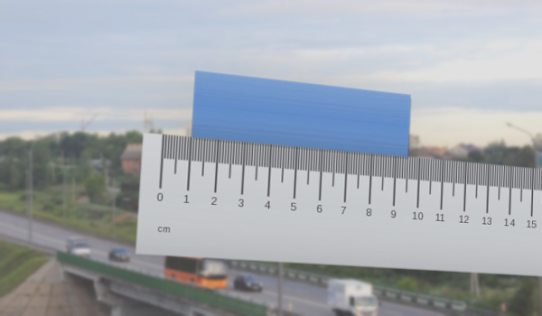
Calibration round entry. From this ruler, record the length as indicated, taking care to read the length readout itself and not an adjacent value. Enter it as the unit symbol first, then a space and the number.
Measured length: cm 8.5
